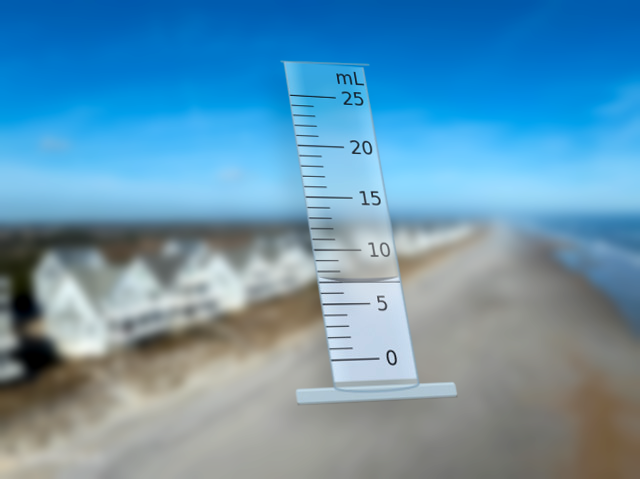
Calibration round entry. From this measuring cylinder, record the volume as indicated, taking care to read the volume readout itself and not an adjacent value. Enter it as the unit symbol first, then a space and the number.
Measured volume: mL 7
